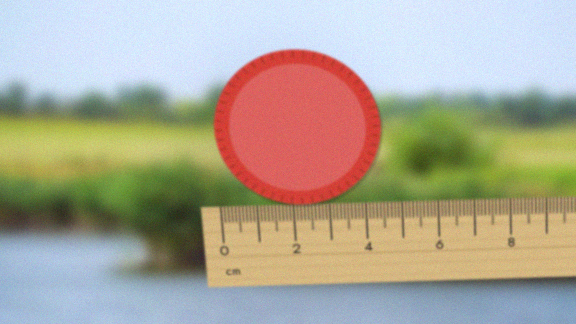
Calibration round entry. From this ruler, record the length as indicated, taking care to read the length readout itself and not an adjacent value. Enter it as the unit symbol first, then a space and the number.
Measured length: cm 4.5
